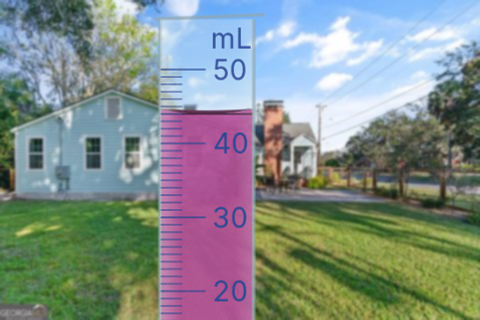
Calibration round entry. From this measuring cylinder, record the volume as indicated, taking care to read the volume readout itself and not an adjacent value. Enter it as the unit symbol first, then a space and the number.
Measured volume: mL 44
